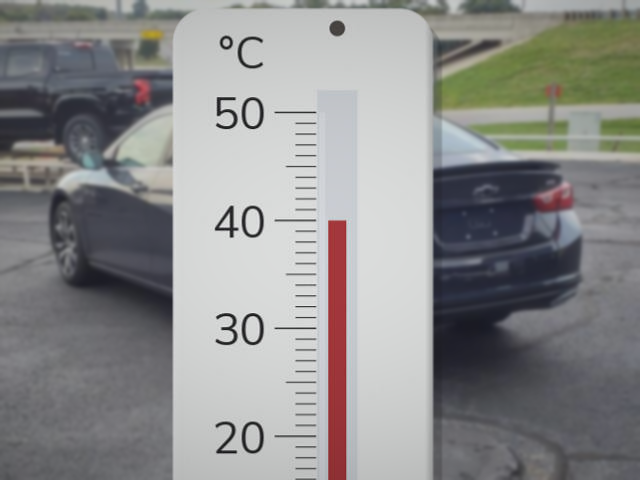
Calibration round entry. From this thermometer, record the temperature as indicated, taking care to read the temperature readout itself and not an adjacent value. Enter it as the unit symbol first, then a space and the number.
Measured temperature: °C 40
